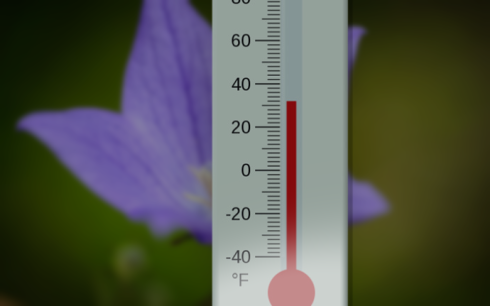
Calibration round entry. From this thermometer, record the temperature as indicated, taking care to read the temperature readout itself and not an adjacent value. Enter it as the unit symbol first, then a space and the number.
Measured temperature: °F 32
